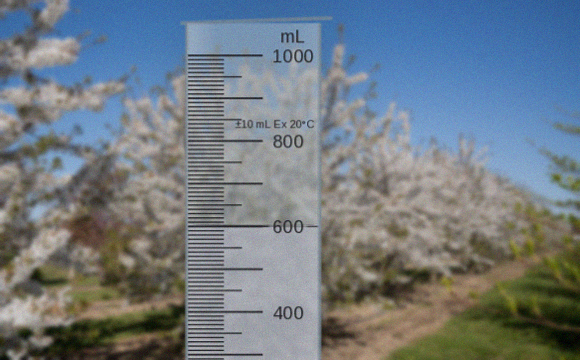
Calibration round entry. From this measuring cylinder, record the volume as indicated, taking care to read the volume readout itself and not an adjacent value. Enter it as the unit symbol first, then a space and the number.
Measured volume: mL 600
